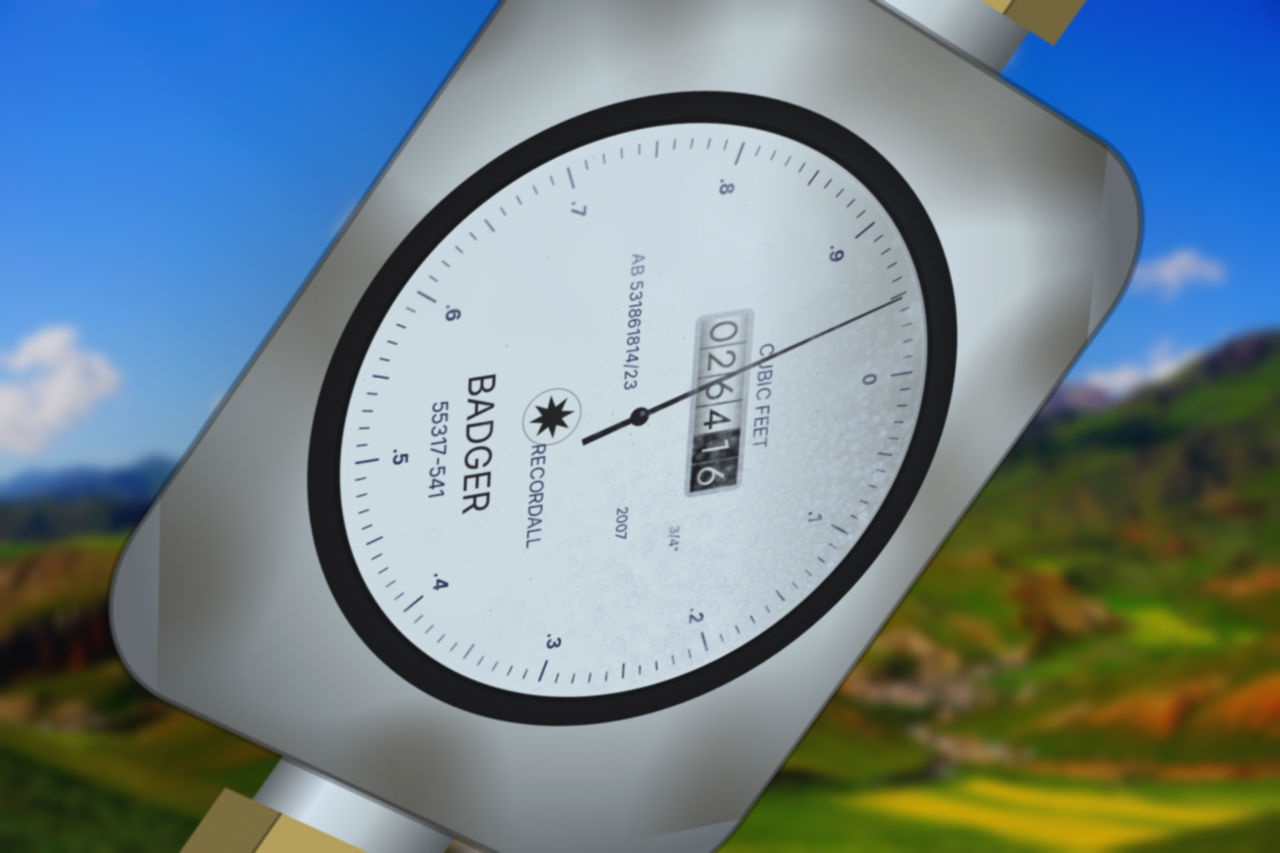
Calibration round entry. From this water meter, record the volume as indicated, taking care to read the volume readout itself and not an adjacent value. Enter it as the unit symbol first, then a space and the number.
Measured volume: ft³ 26415.95
